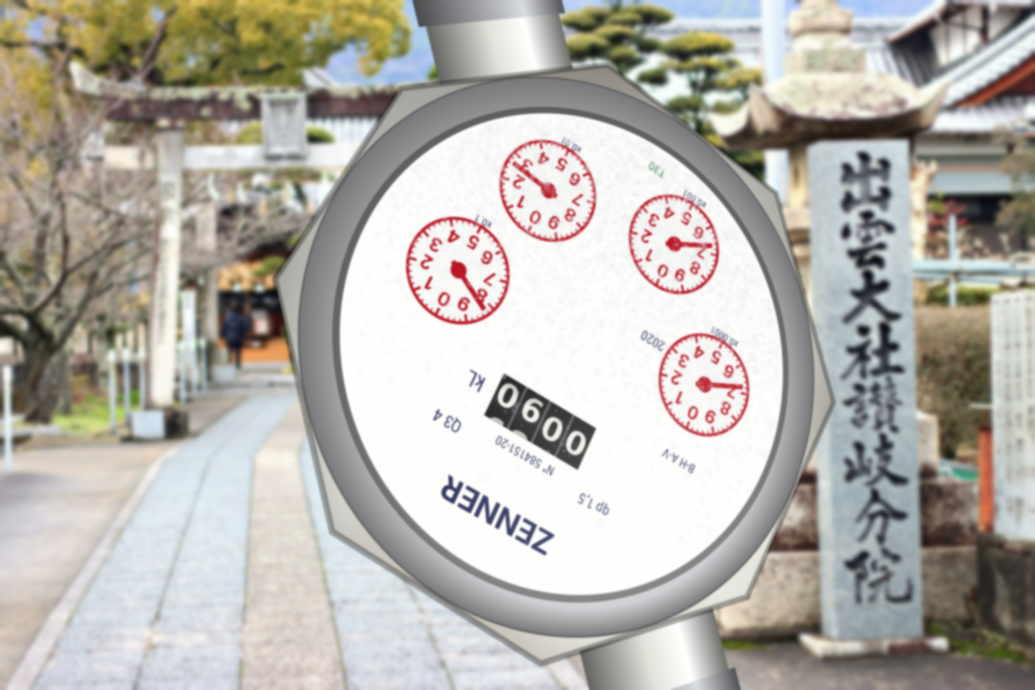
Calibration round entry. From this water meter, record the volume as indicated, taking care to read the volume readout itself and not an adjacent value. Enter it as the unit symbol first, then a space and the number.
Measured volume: kL 89.8266
